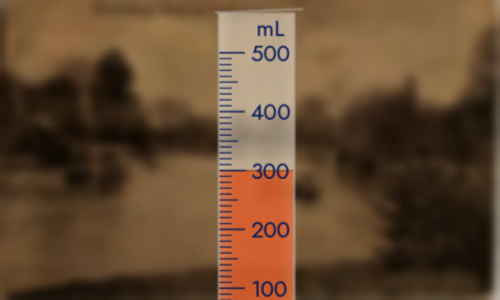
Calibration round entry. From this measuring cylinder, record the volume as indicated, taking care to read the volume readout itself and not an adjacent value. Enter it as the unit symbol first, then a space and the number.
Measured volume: mL 300
